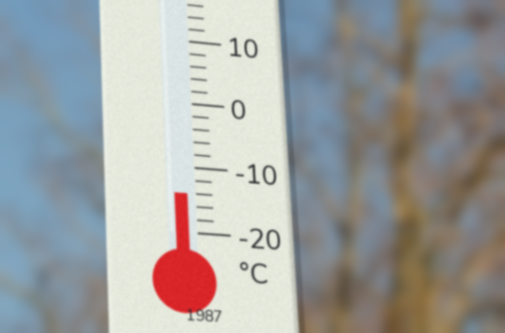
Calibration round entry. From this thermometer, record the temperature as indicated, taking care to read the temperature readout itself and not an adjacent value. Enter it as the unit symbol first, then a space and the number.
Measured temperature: °C -14
